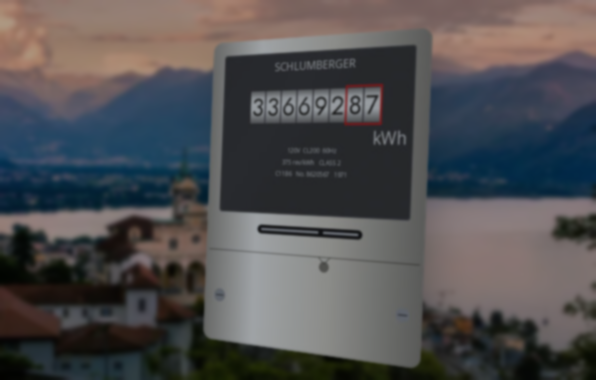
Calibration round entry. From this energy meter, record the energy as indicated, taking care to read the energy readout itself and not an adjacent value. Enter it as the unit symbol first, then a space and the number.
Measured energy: kWh 336692.87
